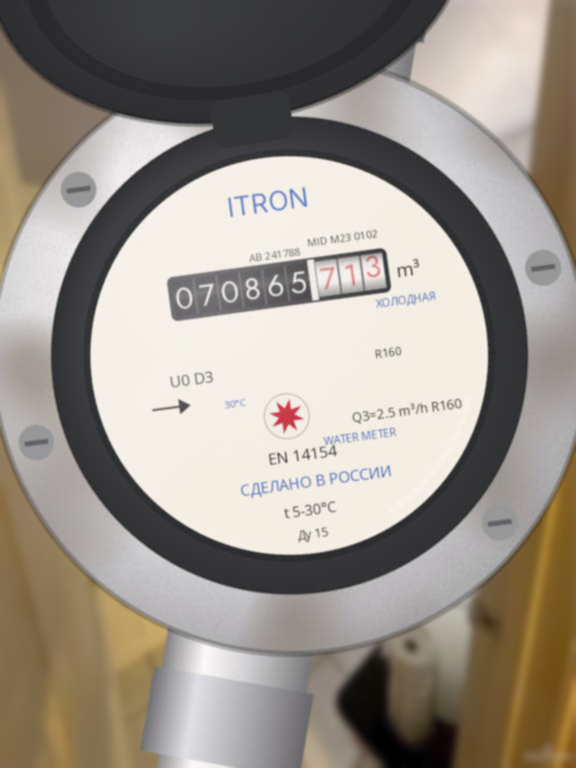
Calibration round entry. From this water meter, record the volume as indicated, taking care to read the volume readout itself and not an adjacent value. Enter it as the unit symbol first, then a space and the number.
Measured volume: m³ 70865.713
